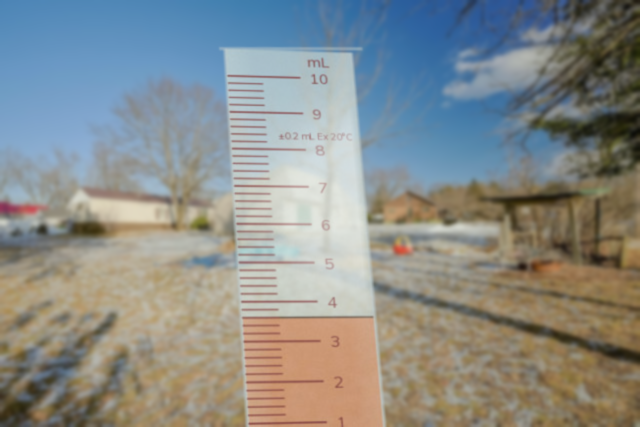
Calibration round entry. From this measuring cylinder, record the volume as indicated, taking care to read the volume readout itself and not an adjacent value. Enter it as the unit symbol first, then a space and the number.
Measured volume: mL 3.6
